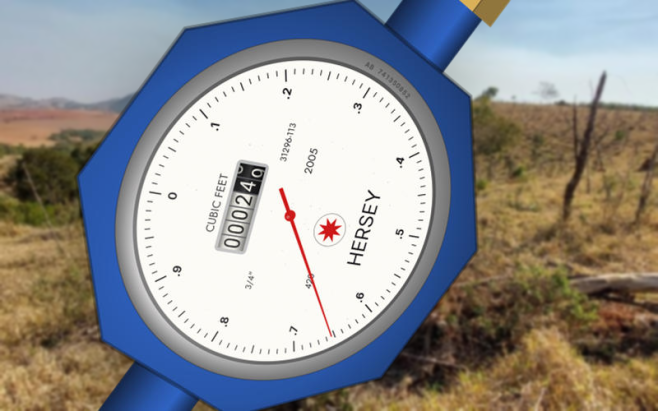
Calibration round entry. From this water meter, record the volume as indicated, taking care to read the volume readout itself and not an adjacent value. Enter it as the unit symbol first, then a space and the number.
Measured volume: ft³ 248.65
